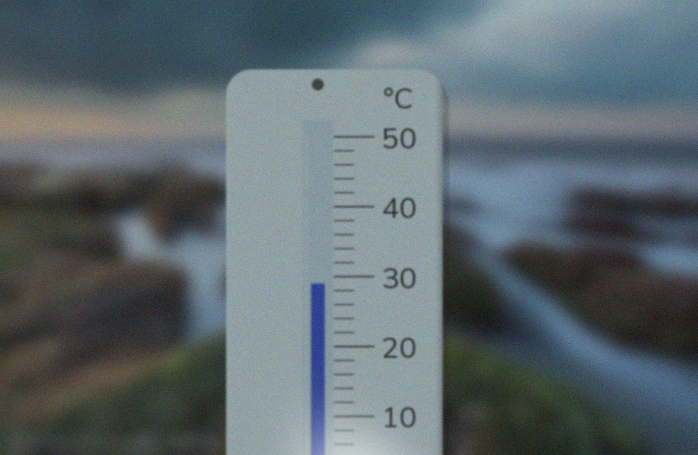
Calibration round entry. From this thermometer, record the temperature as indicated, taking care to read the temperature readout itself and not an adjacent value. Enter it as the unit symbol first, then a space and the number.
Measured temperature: °C 29
